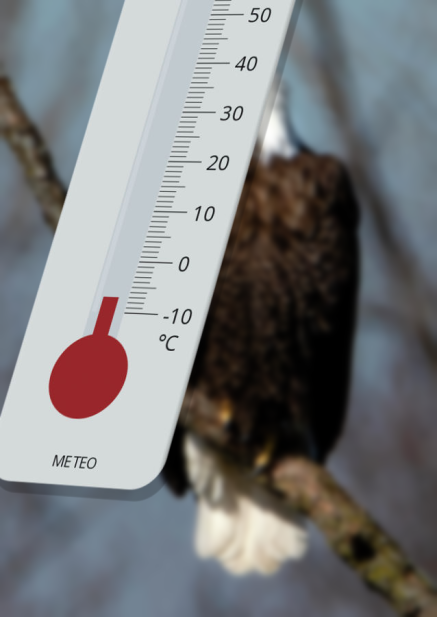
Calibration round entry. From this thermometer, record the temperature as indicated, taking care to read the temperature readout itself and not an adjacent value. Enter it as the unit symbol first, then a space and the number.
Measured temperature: °C -7
